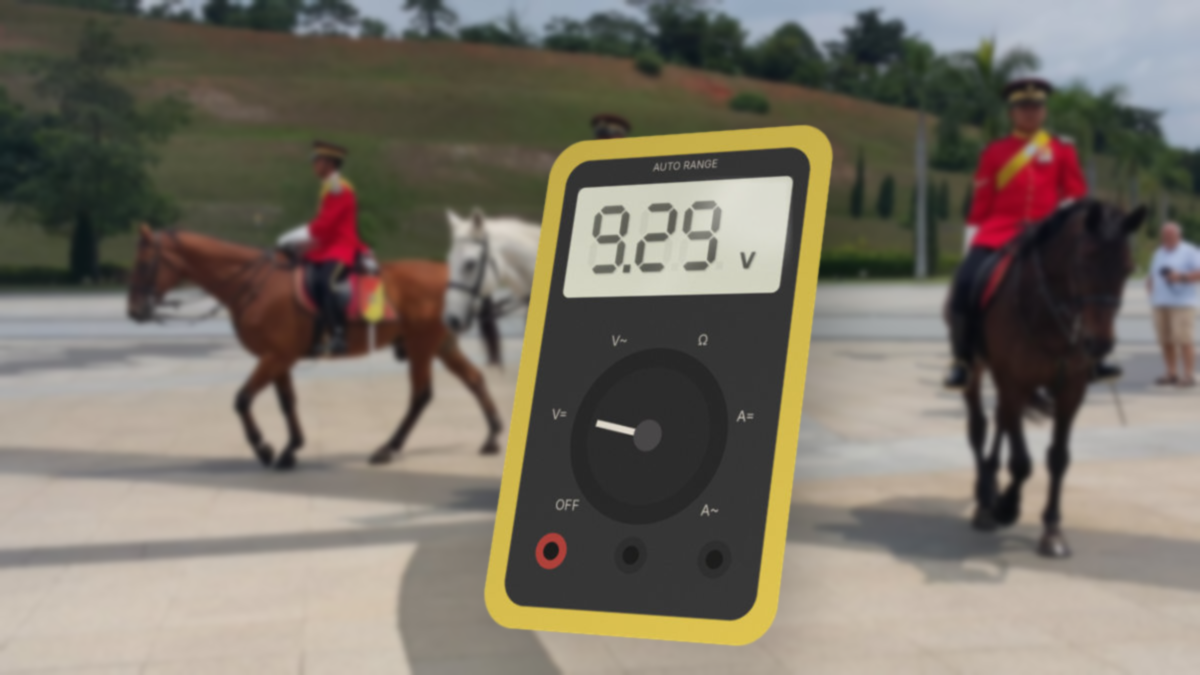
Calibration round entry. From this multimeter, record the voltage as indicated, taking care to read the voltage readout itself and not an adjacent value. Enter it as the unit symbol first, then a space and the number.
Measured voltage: V 9.29
